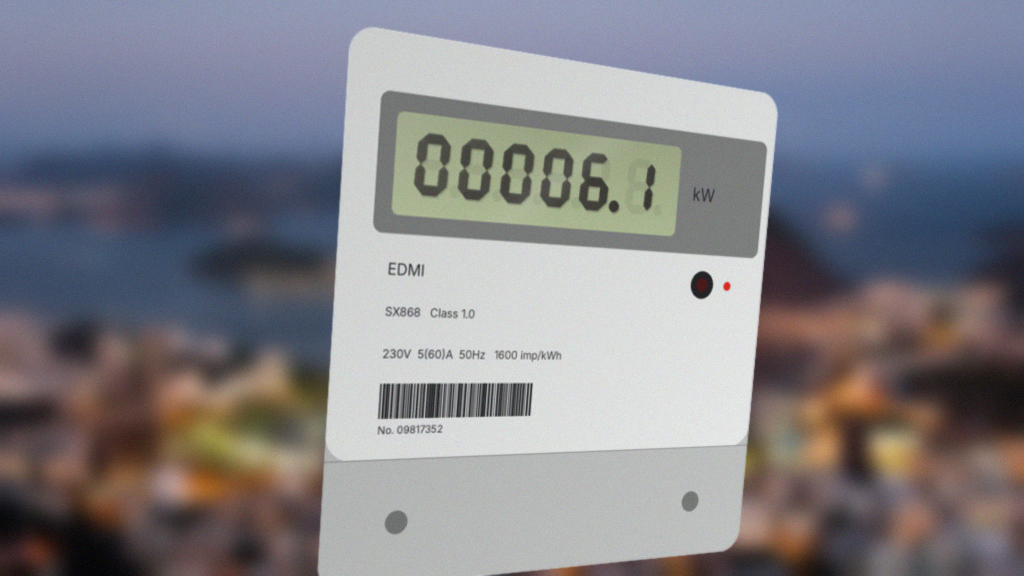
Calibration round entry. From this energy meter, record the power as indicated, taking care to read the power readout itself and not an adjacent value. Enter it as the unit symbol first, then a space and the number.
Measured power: kW 6.1
